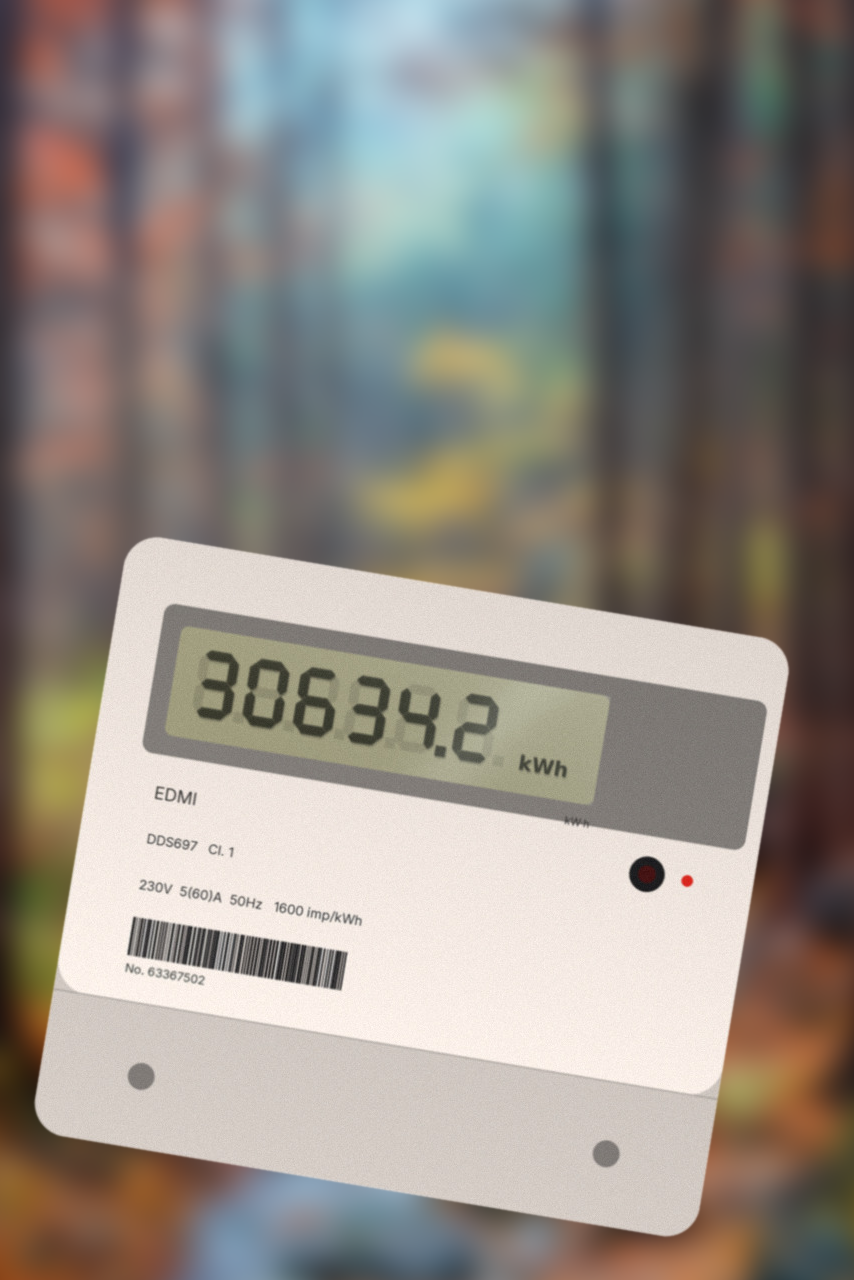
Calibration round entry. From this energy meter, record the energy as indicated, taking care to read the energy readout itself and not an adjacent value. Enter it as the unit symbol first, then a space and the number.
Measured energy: kWh 30634.2
